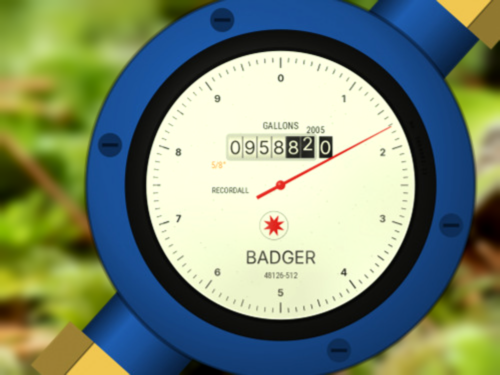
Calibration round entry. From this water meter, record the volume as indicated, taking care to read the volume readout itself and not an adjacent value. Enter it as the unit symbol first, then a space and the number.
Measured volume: gal 958821.7
